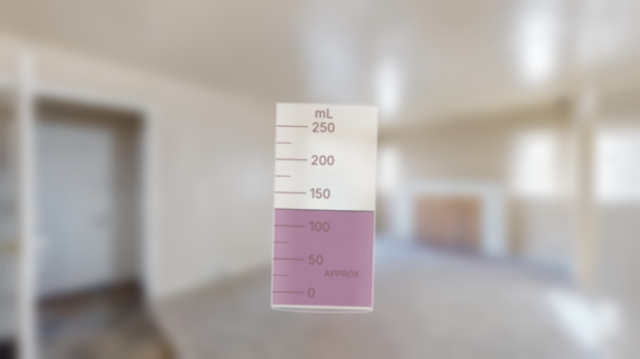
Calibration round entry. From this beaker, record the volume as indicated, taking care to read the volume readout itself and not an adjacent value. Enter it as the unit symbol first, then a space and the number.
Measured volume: mL 125
